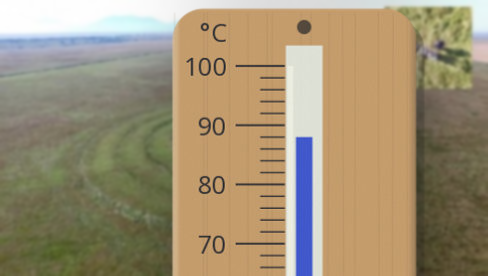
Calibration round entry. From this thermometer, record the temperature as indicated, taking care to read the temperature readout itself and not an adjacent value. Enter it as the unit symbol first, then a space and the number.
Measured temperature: °C 88
